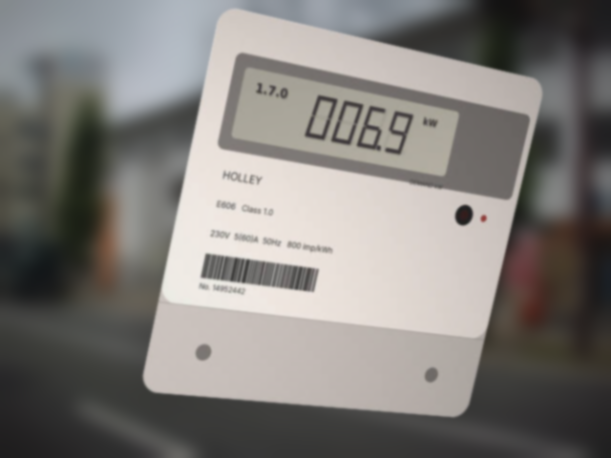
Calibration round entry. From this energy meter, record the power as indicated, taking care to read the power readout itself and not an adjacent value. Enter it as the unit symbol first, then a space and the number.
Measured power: kW 6.9
